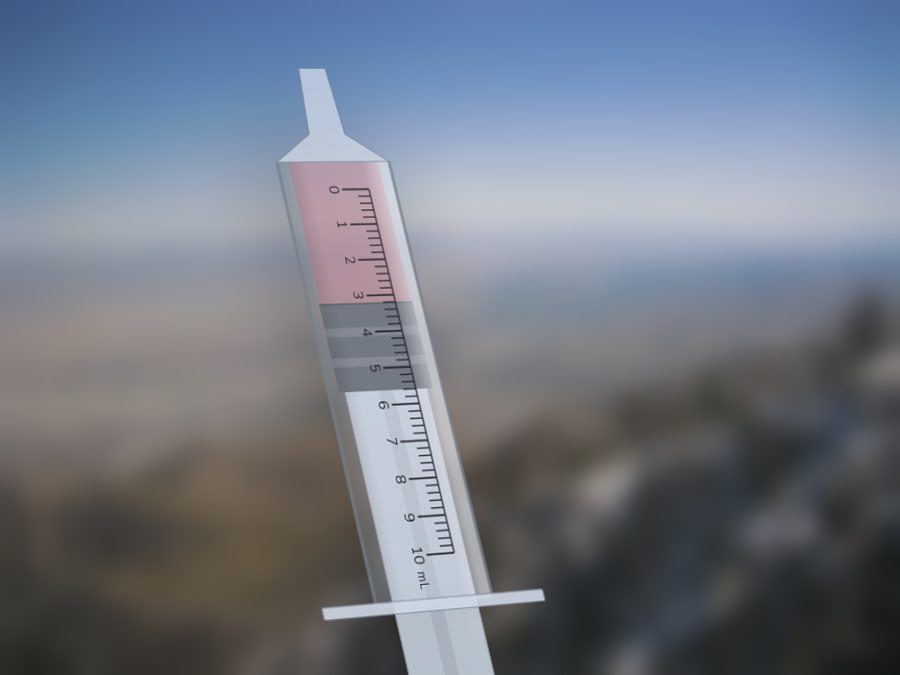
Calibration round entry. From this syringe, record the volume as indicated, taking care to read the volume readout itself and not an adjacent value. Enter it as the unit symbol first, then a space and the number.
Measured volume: mL 3.2
